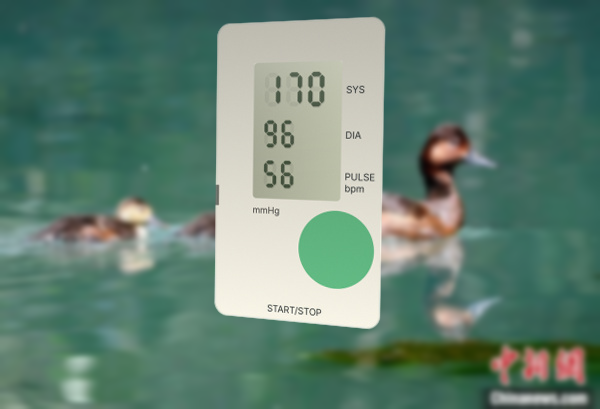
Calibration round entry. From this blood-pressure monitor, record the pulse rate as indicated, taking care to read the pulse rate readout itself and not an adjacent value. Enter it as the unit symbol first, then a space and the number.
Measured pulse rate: bpm 56
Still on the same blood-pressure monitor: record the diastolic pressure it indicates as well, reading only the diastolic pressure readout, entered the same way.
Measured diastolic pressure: mmHg 96
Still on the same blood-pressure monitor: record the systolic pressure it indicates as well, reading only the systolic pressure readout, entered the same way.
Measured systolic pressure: mmHg 170
